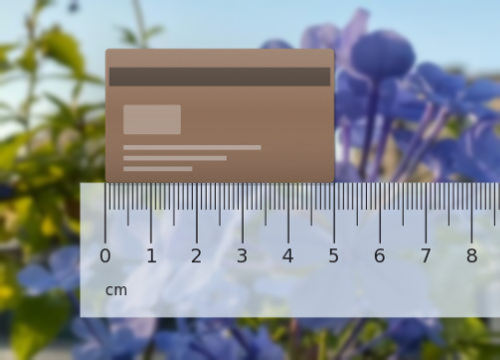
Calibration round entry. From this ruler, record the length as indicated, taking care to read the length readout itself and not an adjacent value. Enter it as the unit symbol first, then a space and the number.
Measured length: cm 5
